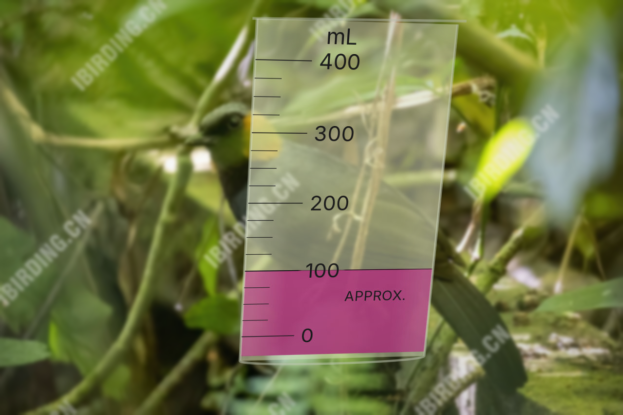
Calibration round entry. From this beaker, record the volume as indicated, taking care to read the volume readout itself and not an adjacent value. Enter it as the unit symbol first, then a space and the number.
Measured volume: mL 100
